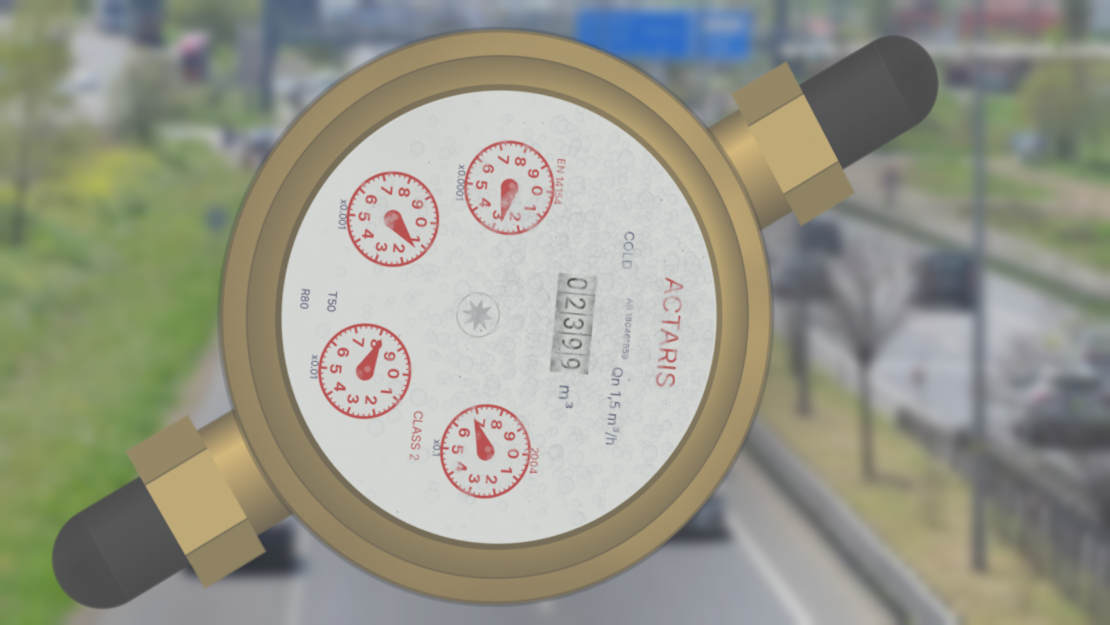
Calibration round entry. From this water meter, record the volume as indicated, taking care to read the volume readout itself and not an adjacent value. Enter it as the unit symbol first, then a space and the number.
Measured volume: m³ 2399.6812
